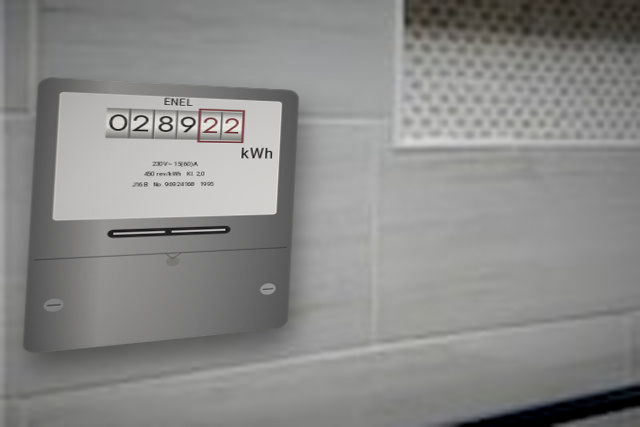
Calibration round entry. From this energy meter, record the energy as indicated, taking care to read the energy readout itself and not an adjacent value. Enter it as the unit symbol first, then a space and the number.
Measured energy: kWh 289.22
